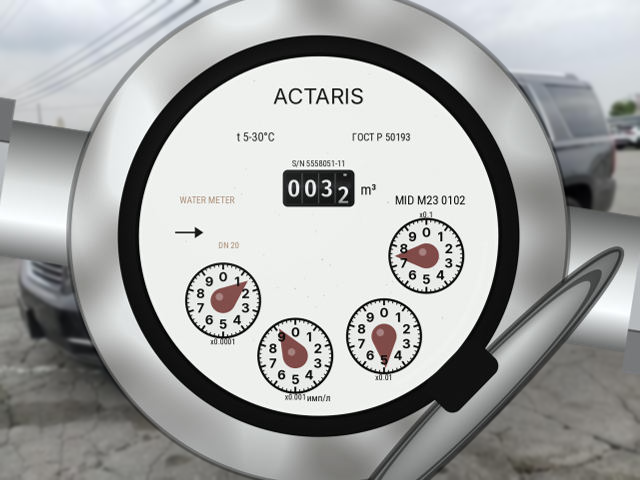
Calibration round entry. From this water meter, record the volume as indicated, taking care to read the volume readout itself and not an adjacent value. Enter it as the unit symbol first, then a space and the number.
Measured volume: m³ 31.7491
